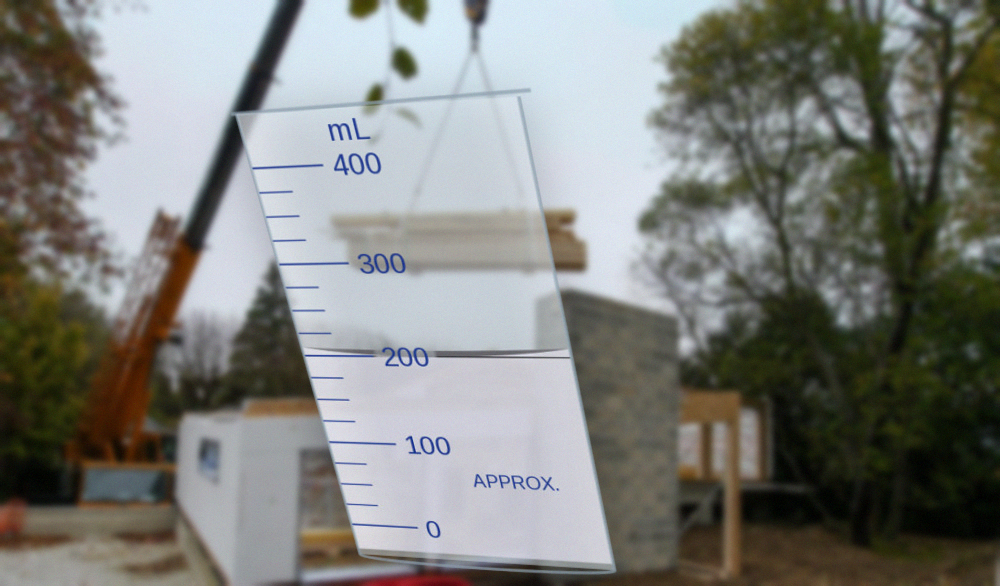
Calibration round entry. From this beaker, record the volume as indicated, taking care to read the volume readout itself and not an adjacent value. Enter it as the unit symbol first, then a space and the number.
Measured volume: mL 200
